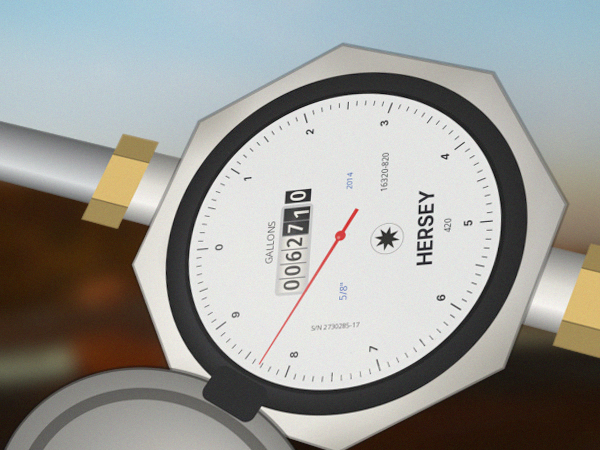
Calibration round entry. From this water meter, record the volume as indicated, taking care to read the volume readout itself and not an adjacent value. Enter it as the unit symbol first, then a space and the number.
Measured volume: gal 62708.3
